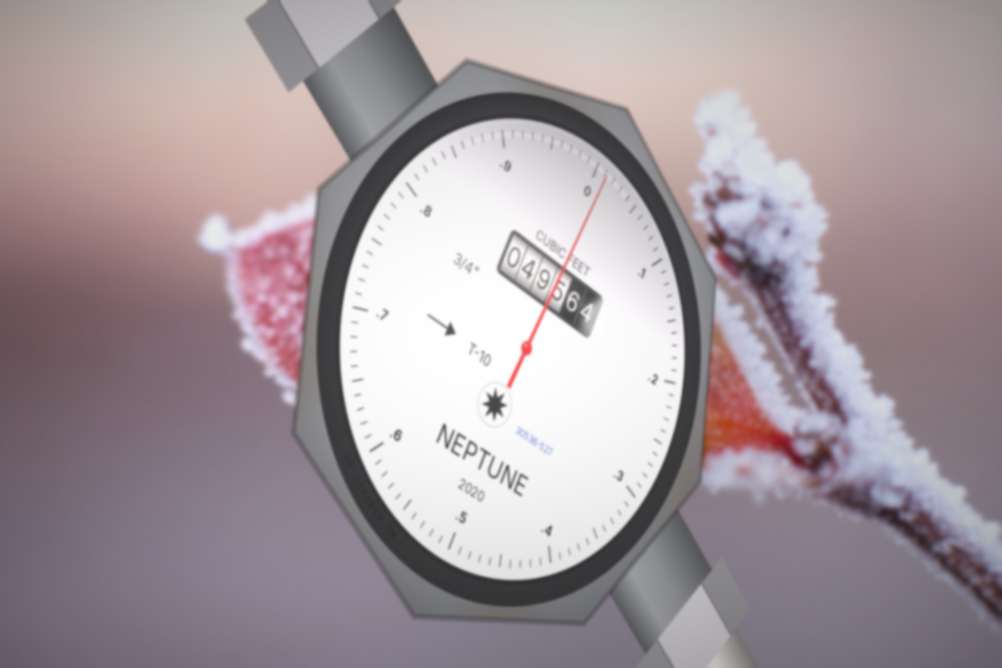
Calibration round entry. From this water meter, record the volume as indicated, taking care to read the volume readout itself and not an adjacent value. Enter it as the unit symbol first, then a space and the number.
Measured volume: ft³ 49564.01
